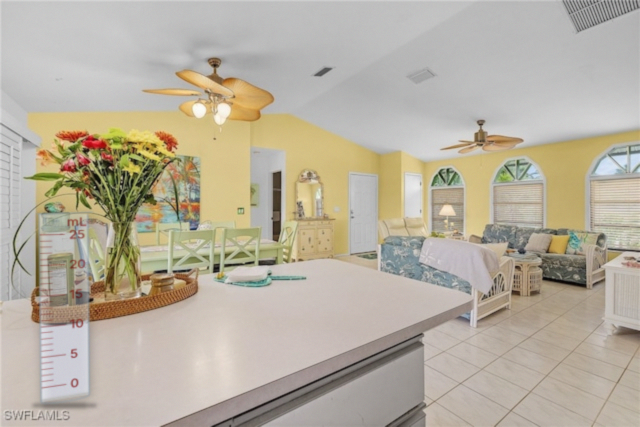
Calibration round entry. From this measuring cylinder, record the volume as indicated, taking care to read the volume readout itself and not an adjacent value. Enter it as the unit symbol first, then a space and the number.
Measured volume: mL 10
